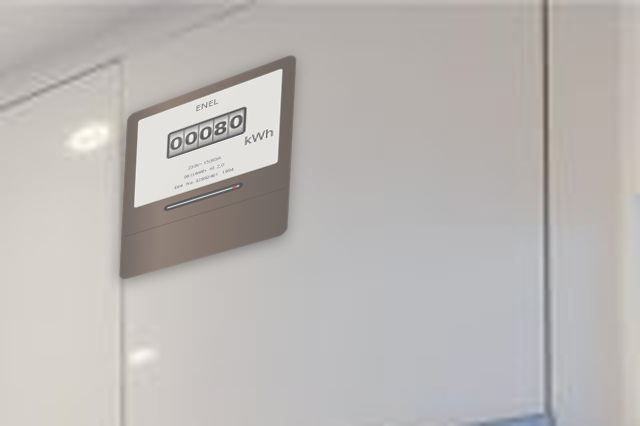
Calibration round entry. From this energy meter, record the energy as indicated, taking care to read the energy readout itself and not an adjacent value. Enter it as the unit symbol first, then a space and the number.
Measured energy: kWh 80
